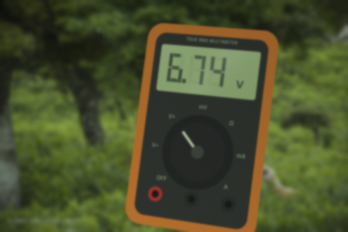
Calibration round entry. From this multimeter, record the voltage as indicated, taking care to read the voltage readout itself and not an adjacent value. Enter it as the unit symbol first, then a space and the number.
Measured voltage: V 6.74
